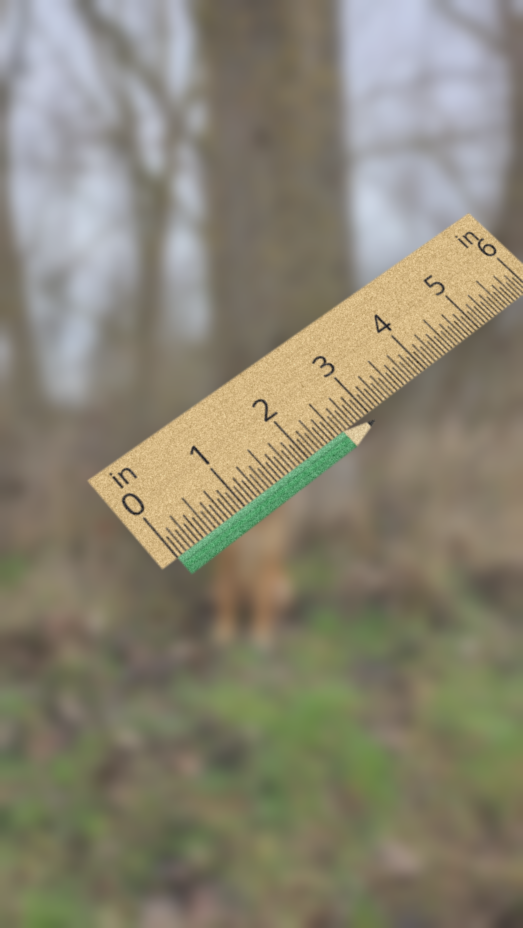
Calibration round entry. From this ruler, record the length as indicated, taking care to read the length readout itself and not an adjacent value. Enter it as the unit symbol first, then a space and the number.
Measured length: in 3
